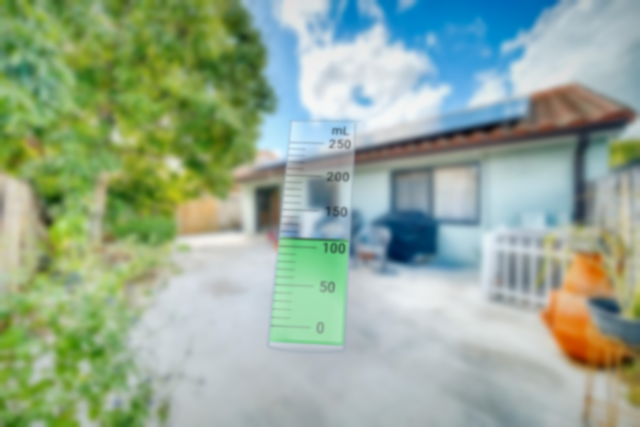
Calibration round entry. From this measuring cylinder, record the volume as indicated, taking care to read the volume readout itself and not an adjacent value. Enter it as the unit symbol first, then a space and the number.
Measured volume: mL 110
